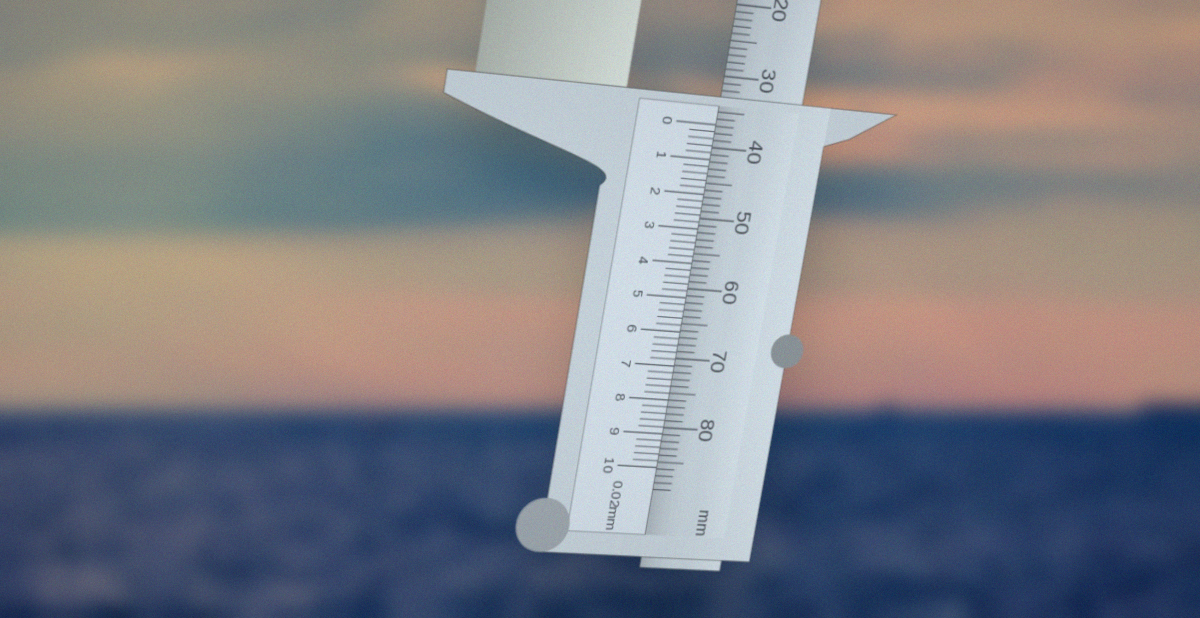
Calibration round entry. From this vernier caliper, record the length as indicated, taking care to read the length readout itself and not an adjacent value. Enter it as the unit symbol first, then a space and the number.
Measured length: mm 36.8
